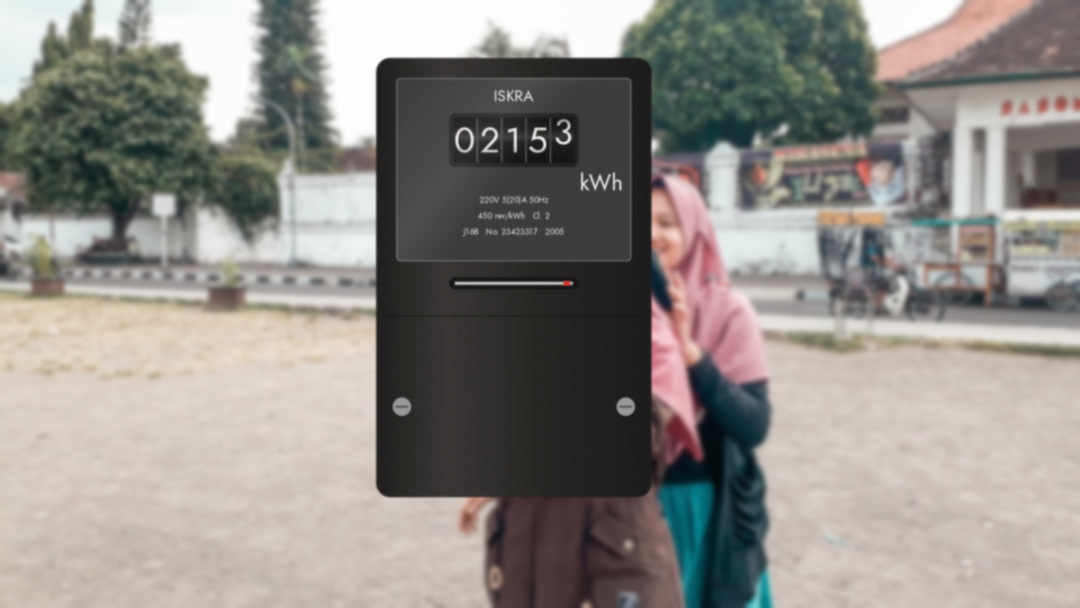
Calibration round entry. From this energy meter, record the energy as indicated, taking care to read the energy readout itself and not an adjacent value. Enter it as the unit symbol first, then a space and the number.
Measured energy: kWh 2153
